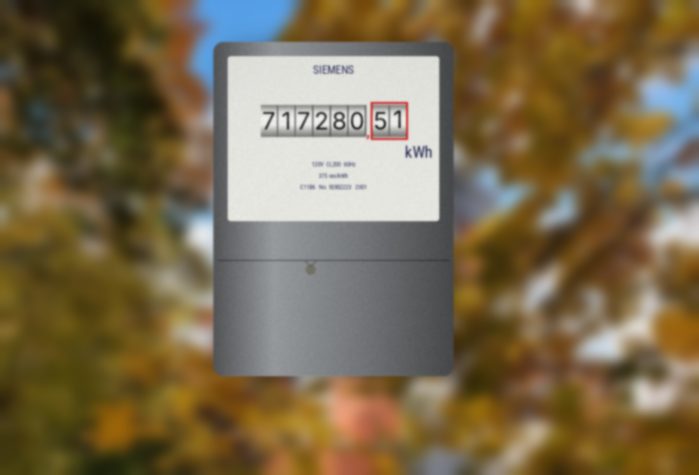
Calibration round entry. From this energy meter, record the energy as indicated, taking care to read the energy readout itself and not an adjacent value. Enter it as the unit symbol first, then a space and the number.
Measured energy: kWh 717280.51
